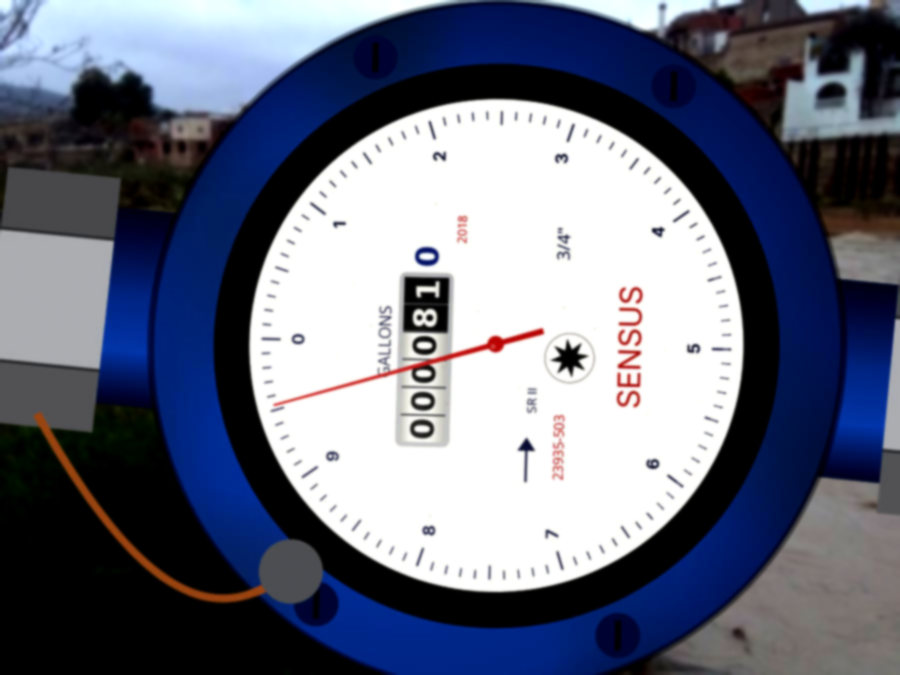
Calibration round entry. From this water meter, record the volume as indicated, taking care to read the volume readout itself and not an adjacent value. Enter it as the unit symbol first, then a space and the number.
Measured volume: gal 809.5
